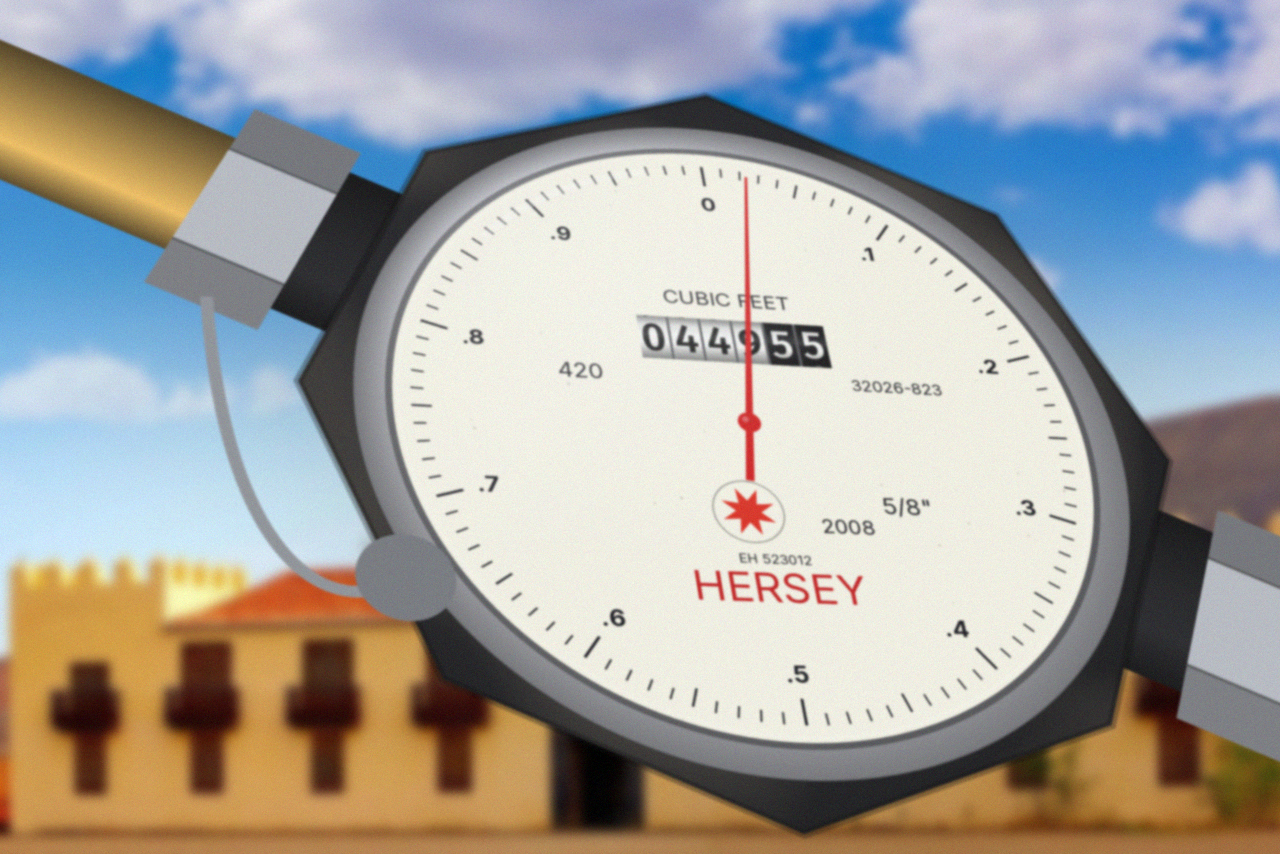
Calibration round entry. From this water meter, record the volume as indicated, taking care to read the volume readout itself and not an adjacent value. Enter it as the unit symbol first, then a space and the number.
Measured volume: ft³ 44955.02
